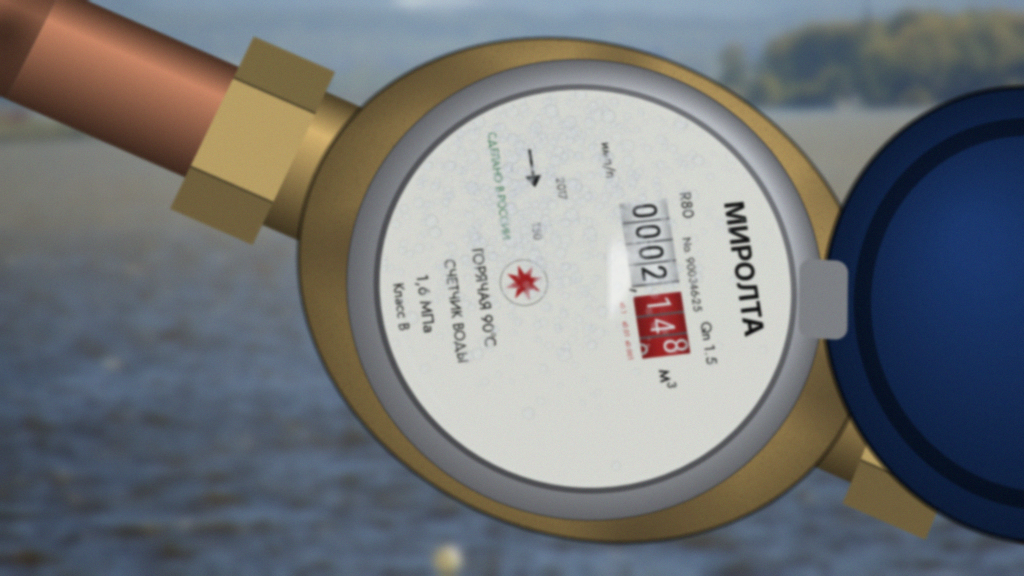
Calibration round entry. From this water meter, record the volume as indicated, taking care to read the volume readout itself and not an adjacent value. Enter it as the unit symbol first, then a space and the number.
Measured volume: m³ 2.148
